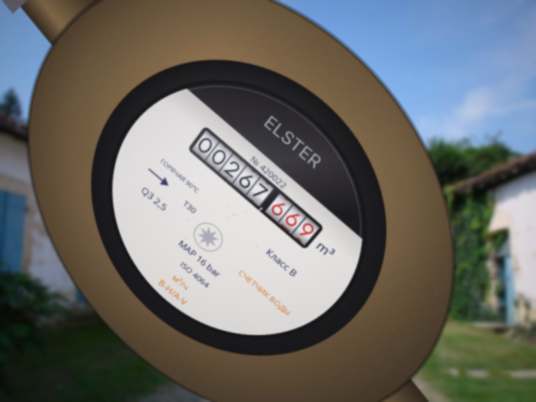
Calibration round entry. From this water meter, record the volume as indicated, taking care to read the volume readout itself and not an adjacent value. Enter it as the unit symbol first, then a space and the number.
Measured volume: m³ 267.669
